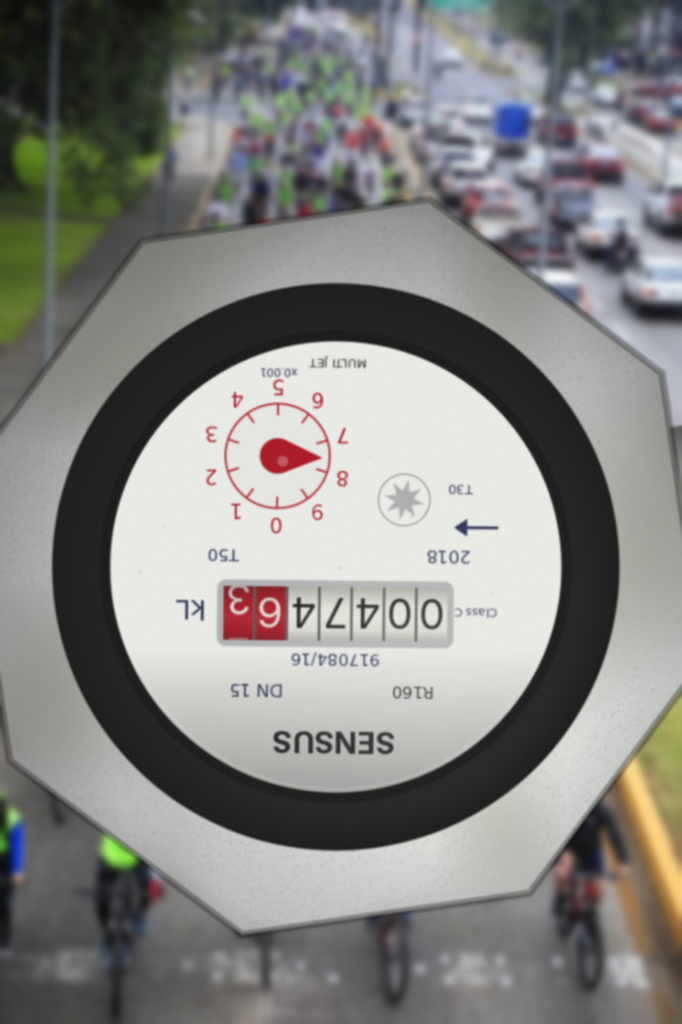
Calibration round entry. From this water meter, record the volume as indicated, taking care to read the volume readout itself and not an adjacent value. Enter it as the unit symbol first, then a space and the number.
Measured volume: kL 474.627
